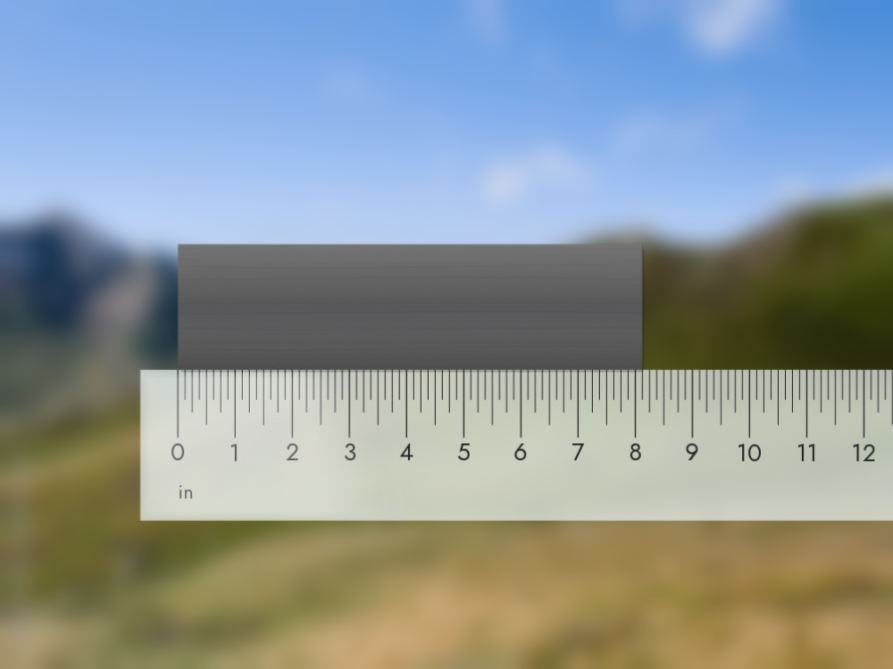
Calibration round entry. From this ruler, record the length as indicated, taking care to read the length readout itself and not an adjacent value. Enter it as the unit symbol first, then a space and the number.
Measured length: in 8.125
